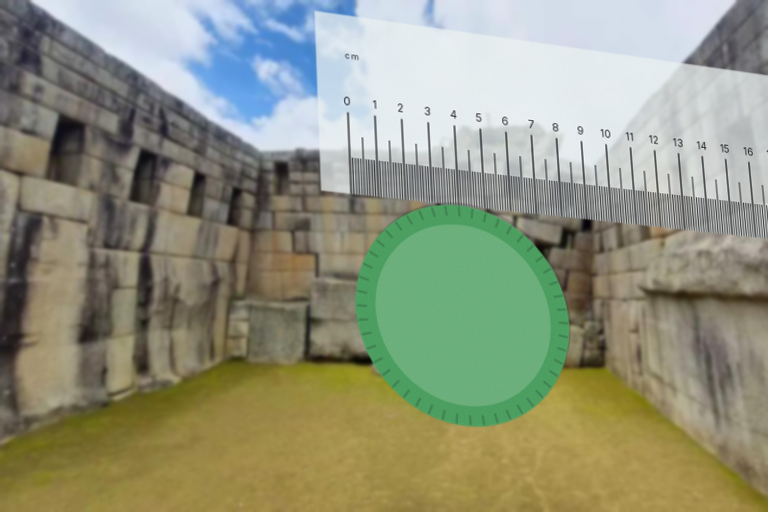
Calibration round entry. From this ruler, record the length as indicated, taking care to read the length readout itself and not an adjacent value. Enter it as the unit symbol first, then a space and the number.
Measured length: cm 8
